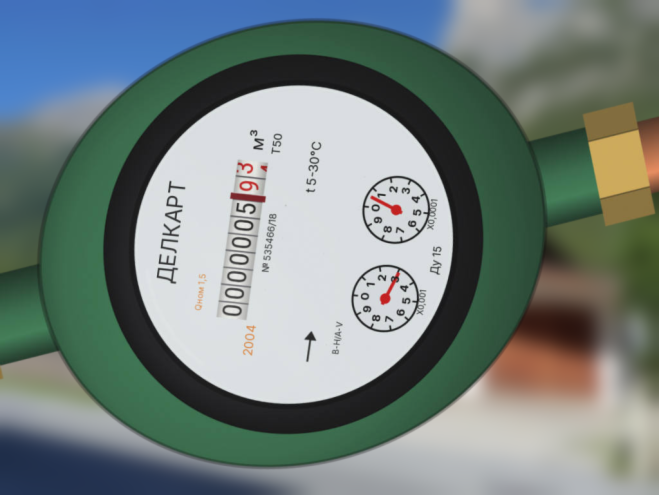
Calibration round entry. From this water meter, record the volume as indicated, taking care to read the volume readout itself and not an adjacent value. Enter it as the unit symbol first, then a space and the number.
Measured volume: m³ 5.9330
